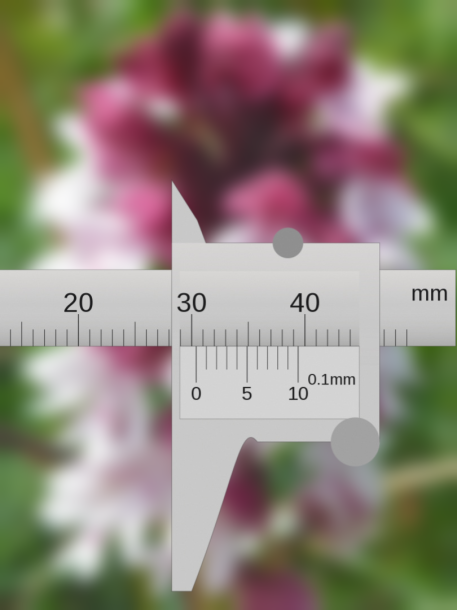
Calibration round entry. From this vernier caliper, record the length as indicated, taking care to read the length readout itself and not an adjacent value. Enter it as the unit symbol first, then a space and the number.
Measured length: mm 30.4
